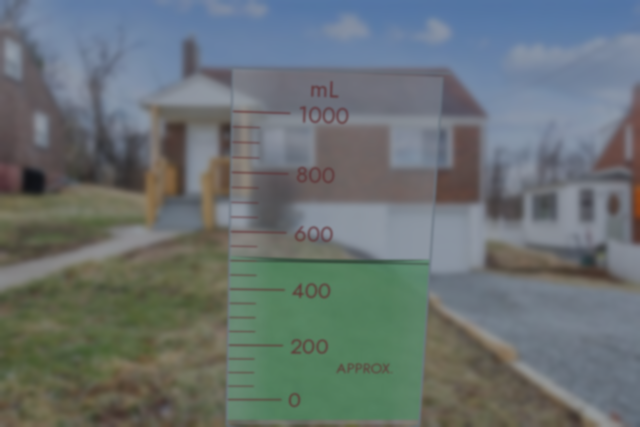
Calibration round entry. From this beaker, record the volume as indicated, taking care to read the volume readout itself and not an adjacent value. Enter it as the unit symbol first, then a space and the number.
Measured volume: mL 500
